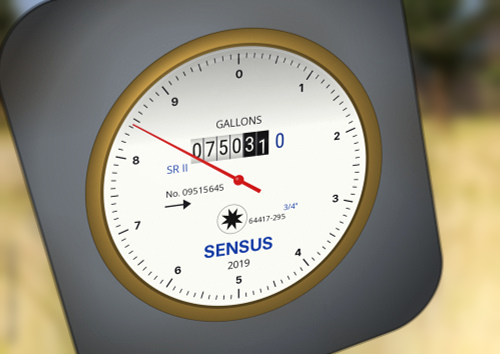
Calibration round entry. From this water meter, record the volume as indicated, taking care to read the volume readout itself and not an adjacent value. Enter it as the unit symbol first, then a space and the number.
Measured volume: gal 750308.4
